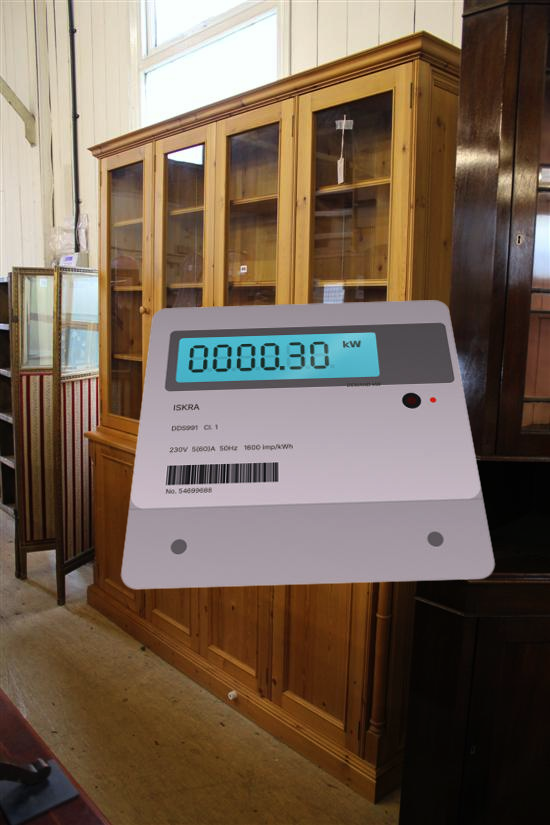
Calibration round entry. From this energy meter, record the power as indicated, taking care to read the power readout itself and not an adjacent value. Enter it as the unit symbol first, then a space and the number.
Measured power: kW 0.30
